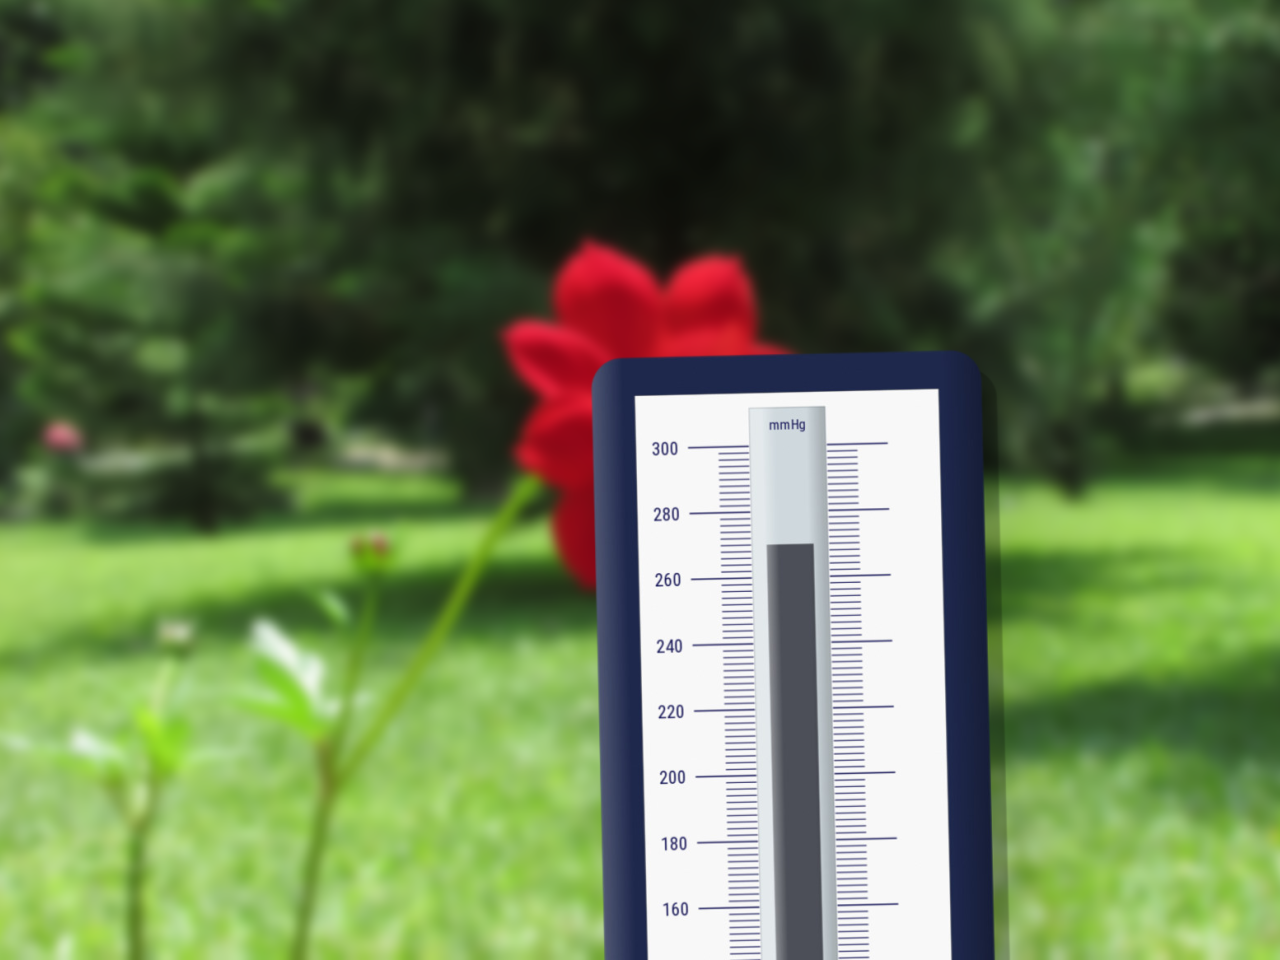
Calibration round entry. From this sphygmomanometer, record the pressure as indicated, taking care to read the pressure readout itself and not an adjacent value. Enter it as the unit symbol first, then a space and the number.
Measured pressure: mmHg 270
